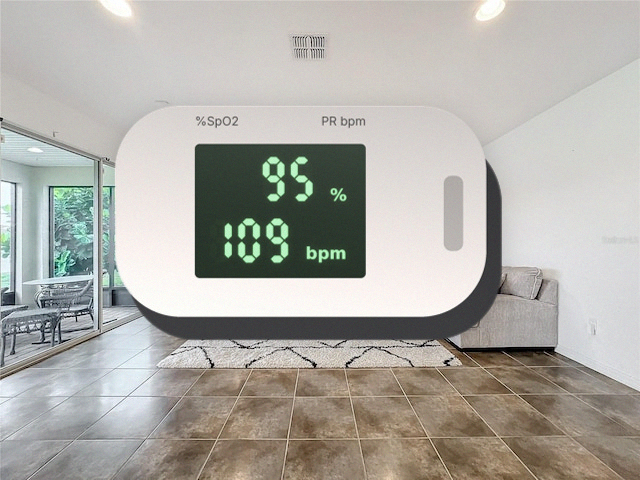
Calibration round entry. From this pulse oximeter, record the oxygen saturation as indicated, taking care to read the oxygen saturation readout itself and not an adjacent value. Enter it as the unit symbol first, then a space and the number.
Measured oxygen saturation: % 95
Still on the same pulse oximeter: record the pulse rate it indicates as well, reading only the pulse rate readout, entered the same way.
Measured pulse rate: bpm 109
